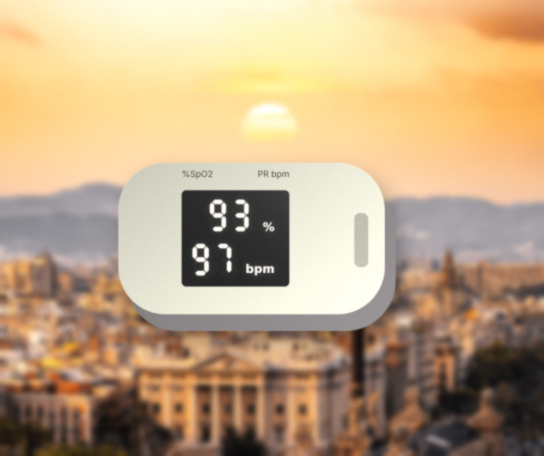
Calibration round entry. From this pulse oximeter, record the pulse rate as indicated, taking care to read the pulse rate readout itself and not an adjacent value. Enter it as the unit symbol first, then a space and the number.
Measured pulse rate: bpm 97
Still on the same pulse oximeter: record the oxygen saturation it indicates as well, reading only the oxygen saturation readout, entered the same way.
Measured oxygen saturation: % 93
